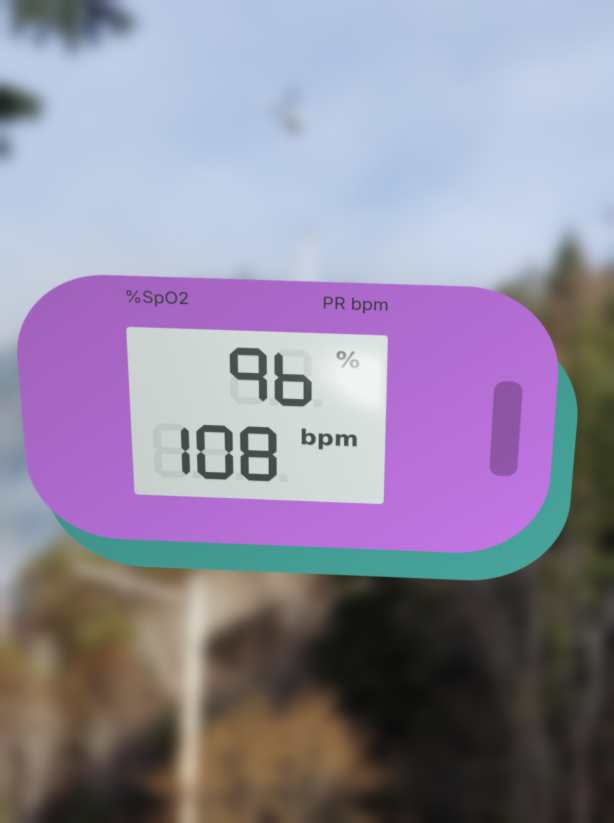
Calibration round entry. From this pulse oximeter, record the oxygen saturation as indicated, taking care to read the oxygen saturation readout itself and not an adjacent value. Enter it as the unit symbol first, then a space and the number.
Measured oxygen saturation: % 96
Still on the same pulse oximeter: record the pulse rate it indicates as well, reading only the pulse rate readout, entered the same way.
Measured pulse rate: bpm 108
